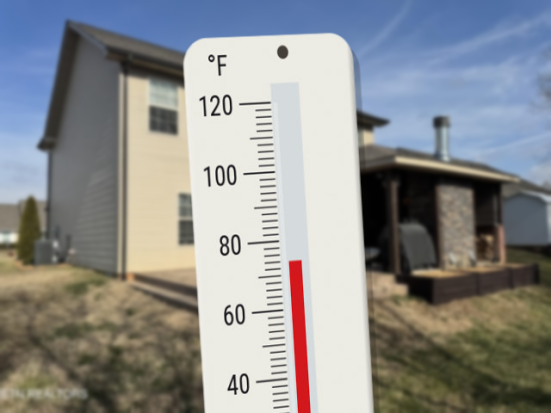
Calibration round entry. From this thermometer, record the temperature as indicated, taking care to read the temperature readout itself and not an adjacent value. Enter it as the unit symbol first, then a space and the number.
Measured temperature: °F 74
